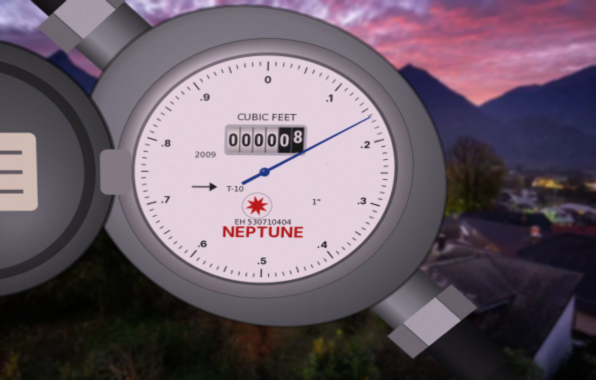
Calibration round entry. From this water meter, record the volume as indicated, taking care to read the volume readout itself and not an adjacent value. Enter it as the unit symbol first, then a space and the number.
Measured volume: ft³ 8.16
